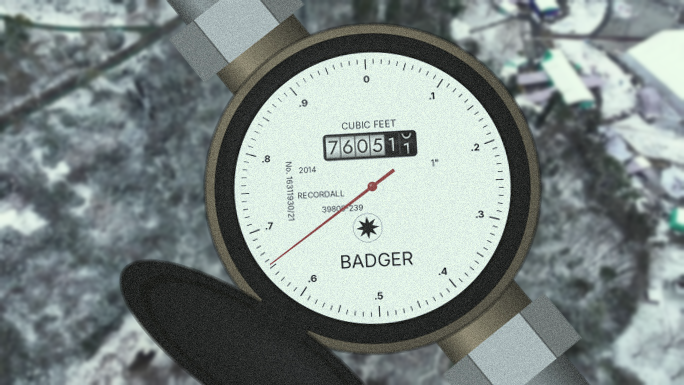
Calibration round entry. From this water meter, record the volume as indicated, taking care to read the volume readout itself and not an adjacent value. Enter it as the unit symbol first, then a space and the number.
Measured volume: ft³ 760510.65
